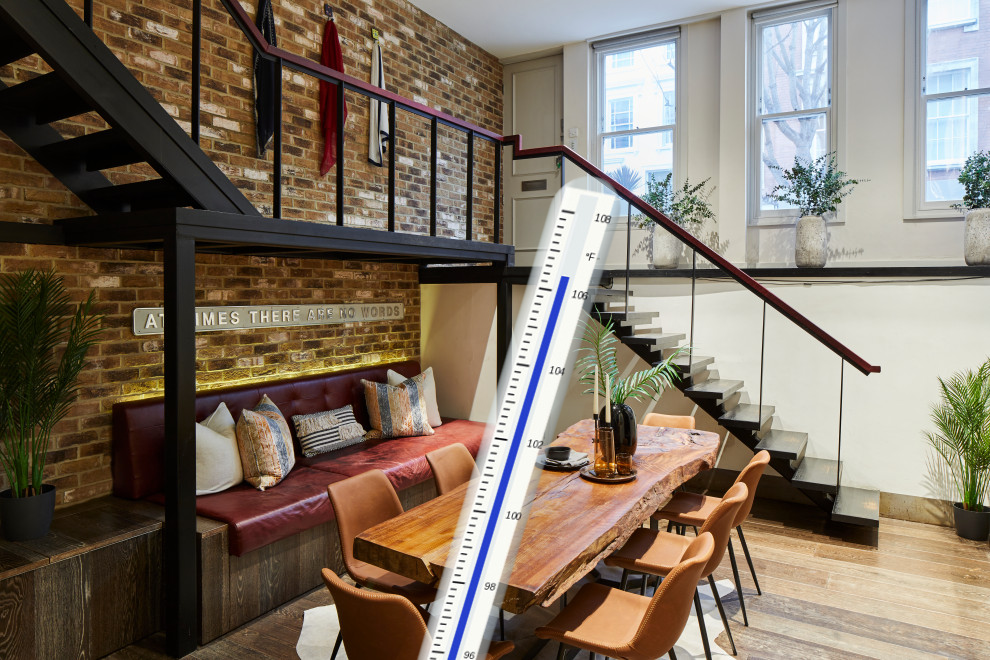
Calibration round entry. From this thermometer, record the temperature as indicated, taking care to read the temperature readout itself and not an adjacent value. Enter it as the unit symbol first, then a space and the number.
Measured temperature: °F 106.4
